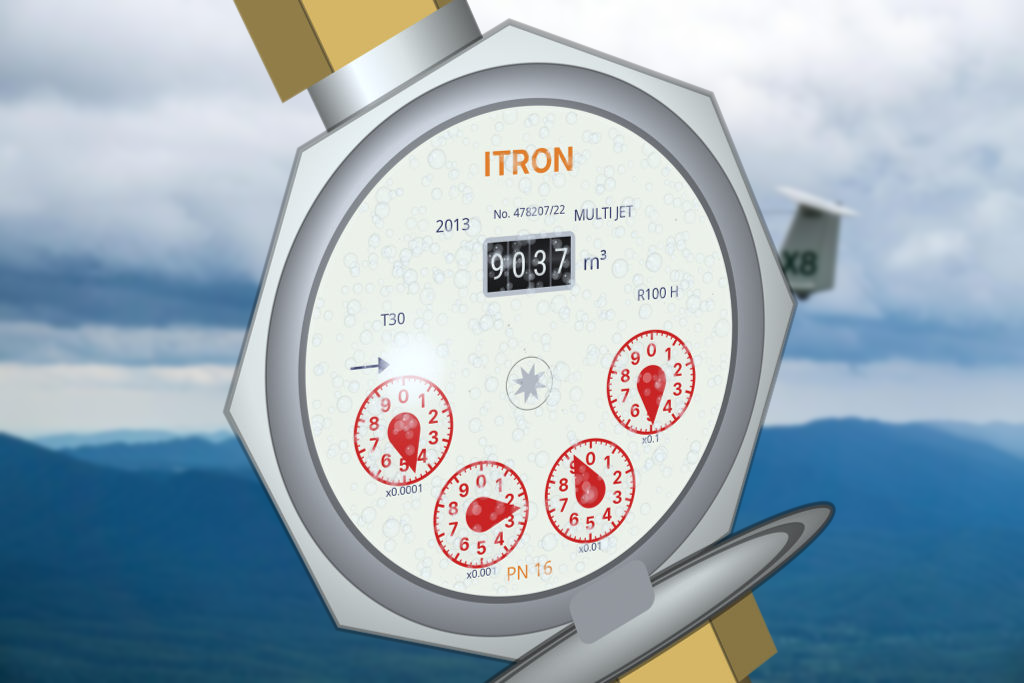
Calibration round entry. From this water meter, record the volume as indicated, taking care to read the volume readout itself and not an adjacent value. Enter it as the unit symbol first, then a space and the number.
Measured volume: m³ 9037.4924
